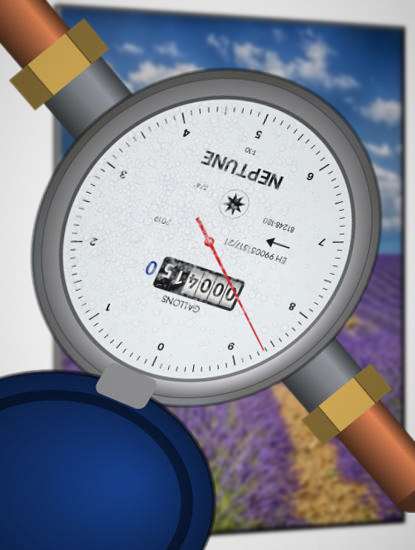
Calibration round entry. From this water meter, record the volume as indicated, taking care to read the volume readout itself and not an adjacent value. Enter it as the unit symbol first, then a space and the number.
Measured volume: gal 4148.6
